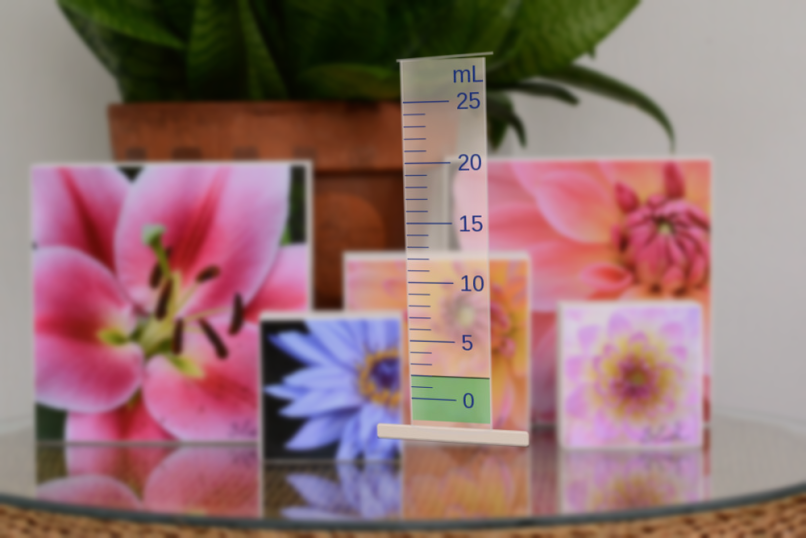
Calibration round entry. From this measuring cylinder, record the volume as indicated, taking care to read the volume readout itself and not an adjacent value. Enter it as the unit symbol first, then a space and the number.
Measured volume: mL 2
